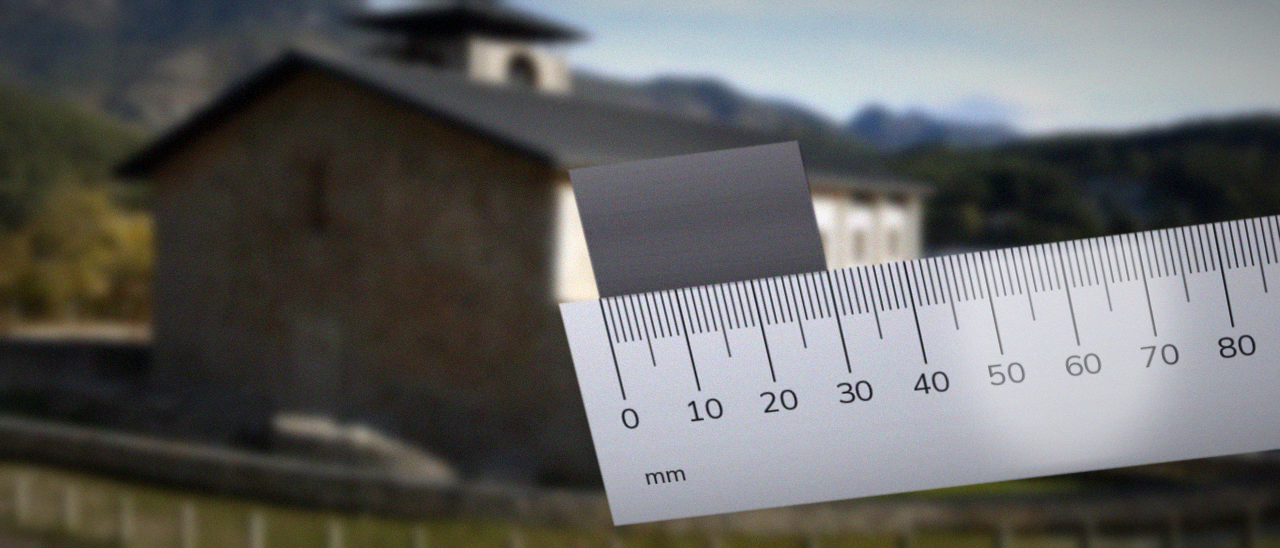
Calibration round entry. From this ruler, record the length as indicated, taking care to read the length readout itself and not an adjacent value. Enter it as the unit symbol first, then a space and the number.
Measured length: mm 30
